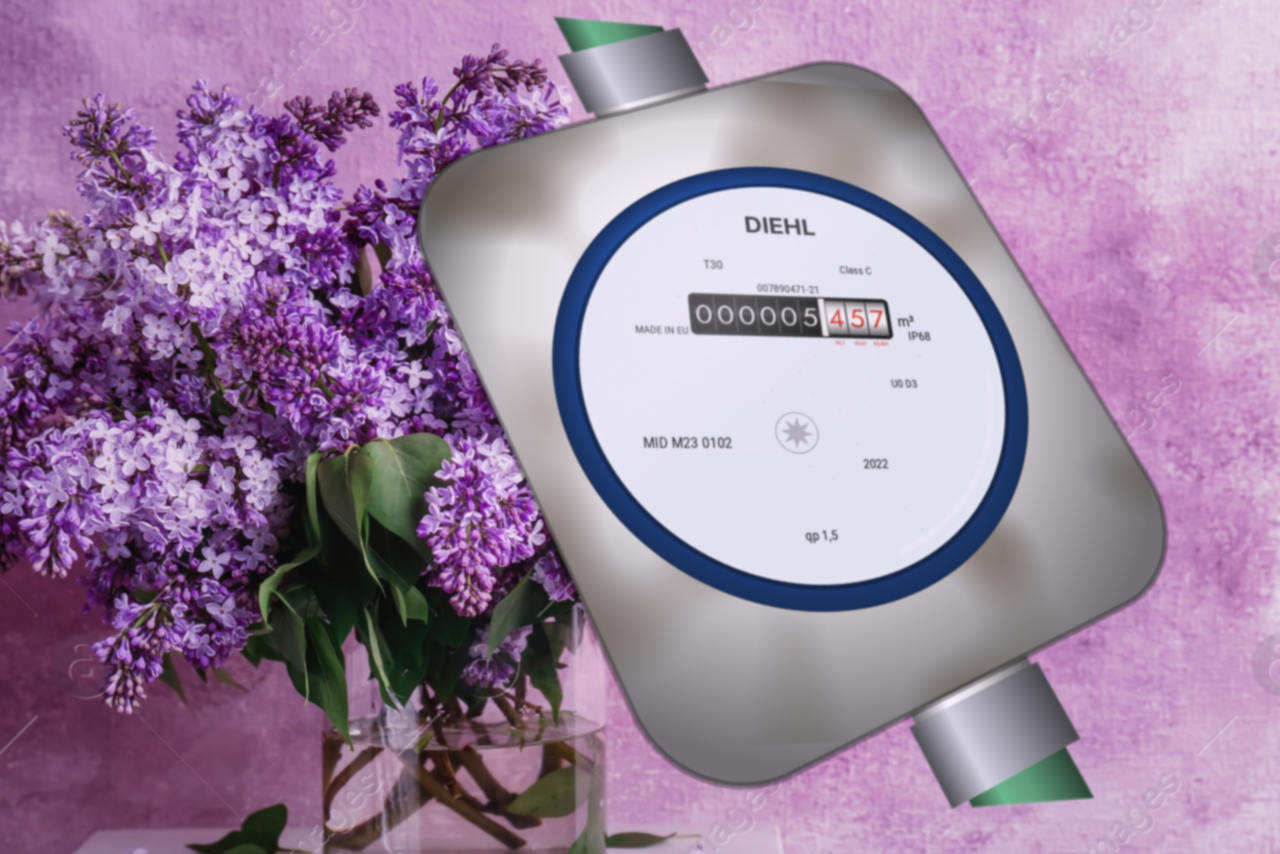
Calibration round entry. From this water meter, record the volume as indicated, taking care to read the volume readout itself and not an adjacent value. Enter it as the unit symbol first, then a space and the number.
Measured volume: m³ 5.457
